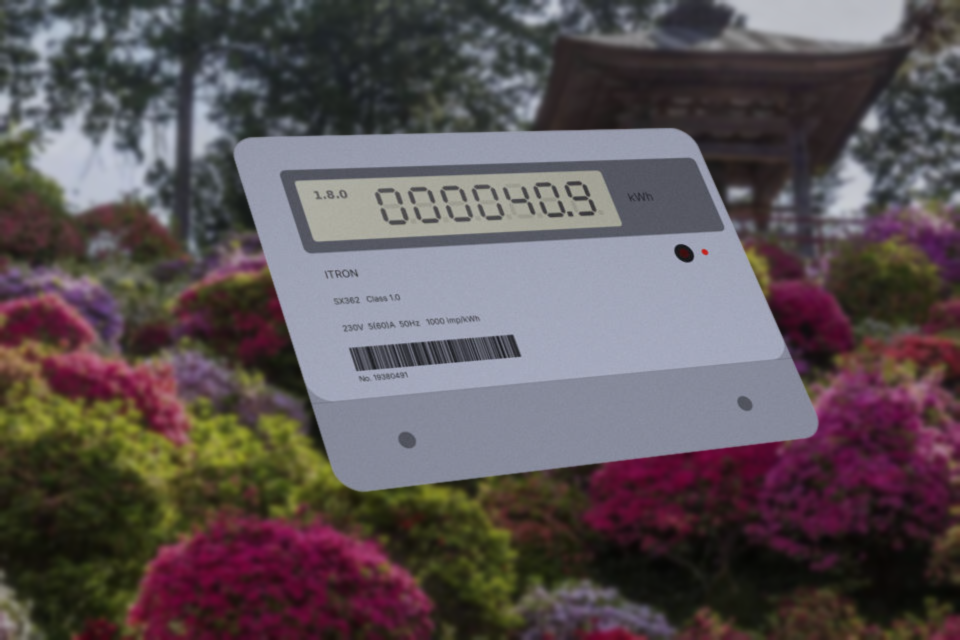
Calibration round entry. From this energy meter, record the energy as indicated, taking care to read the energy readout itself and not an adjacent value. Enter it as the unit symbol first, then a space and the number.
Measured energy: kWh 40.9
